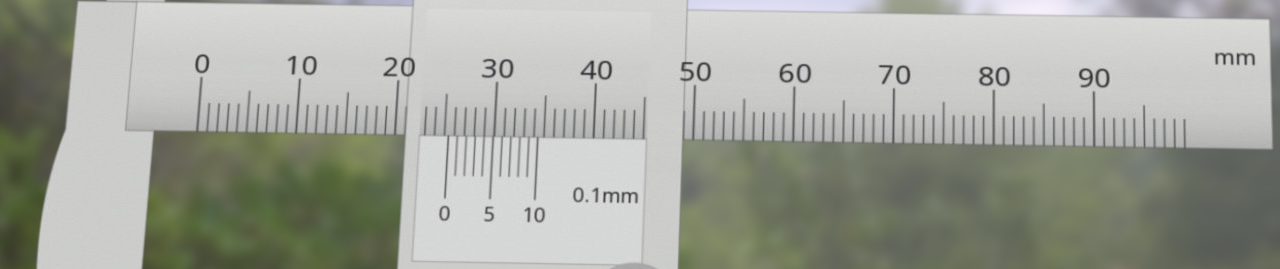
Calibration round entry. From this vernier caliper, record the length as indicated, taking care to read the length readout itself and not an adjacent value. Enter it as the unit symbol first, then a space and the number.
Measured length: mm 25.4
